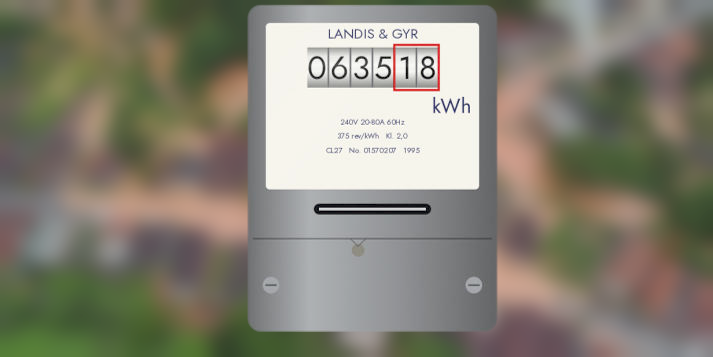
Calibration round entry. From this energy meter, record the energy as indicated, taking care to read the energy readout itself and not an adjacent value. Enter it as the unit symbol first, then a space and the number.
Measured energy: kWh 635.18
